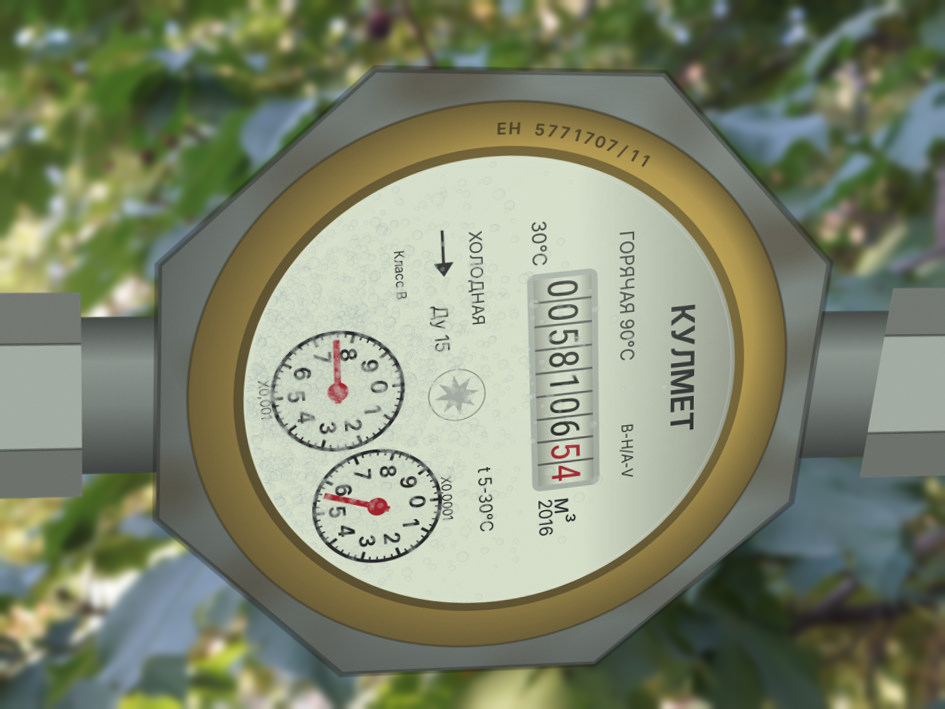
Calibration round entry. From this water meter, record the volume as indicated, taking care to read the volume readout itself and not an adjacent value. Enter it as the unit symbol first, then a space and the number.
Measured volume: m³ 58106.5475
